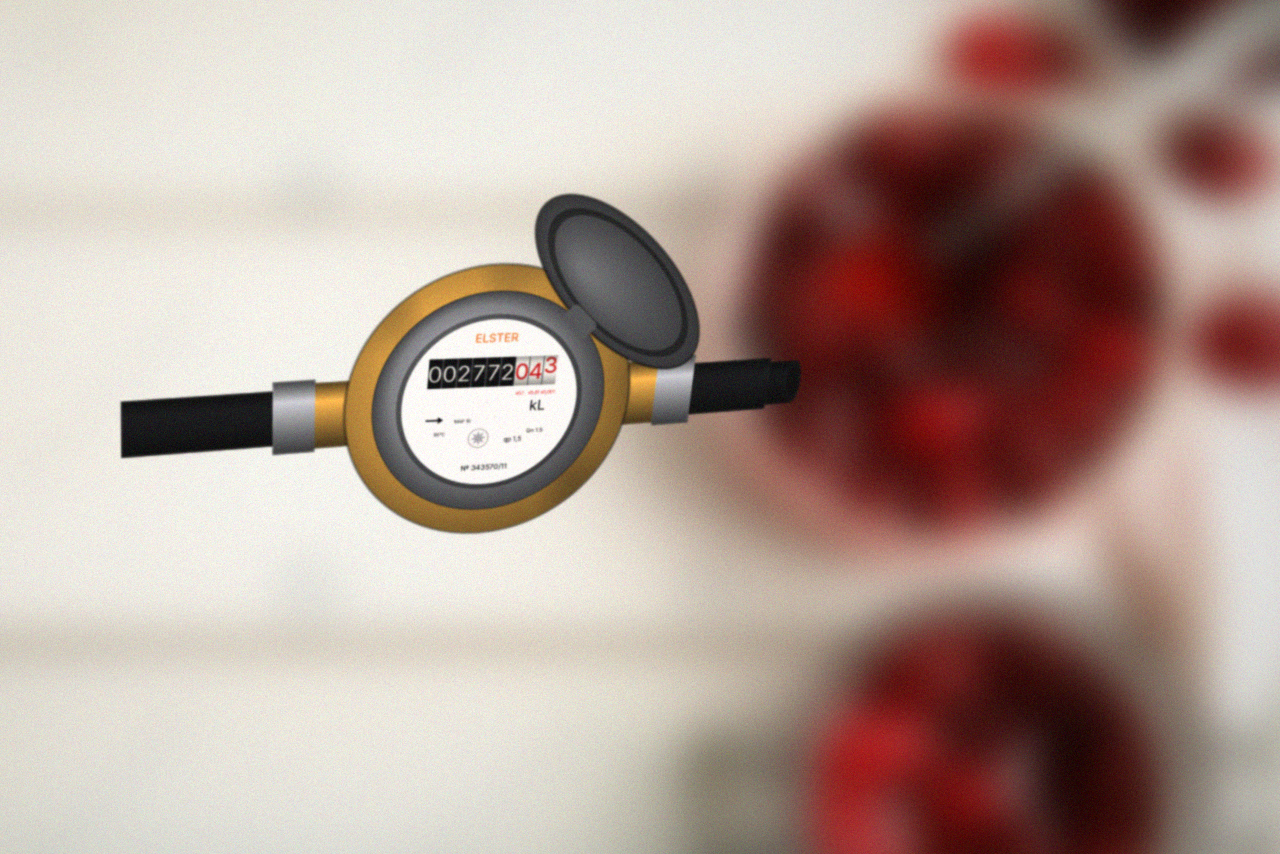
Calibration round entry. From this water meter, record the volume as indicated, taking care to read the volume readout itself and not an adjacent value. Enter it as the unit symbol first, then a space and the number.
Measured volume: kL 2772.043
